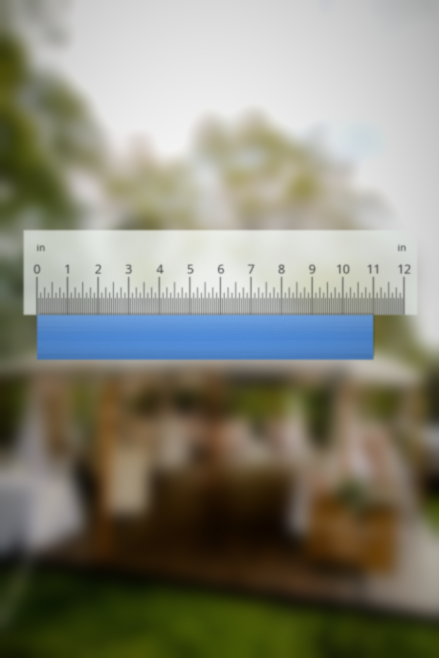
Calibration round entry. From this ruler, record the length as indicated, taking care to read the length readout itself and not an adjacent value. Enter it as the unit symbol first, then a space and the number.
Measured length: in 11
